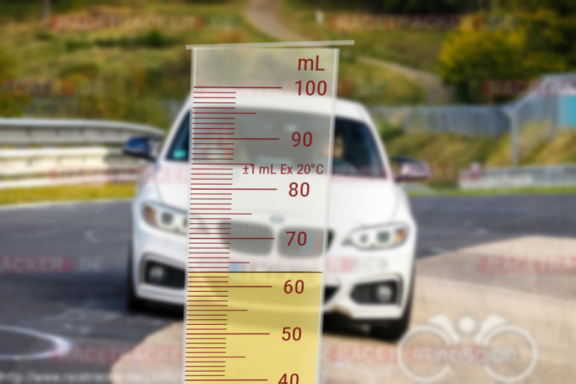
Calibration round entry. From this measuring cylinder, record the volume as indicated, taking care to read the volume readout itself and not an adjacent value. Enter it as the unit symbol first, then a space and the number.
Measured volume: mL 63
